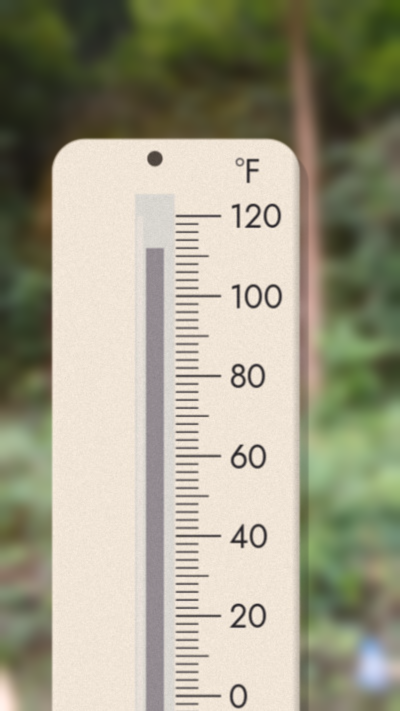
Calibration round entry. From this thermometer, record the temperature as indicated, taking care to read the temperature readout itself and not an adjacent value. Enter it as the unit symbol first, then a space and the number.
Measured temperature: °F 112
